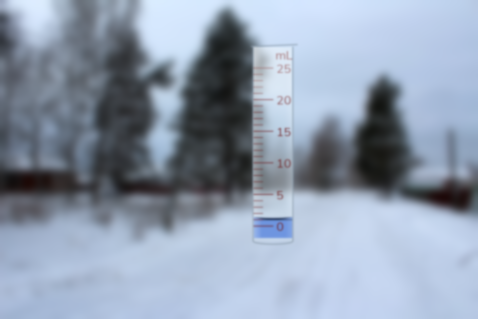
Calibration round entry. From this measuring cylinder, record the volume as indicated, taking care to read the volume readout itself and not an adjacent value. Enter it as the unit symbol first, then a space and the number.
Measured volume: mL 1
